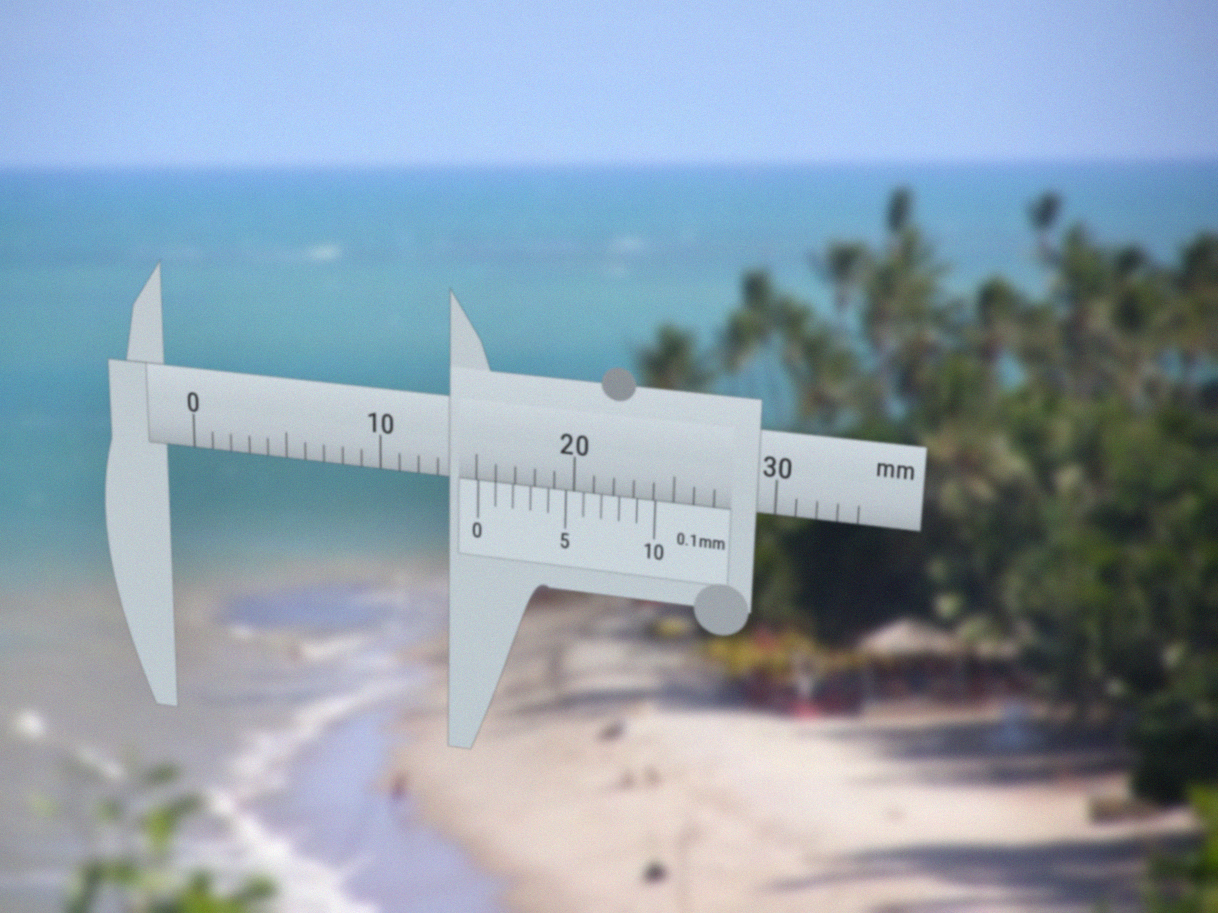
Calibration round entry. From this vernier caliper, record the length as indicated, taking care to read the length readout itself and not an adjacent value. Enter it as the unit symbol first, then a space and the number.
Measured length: mm 15.1
